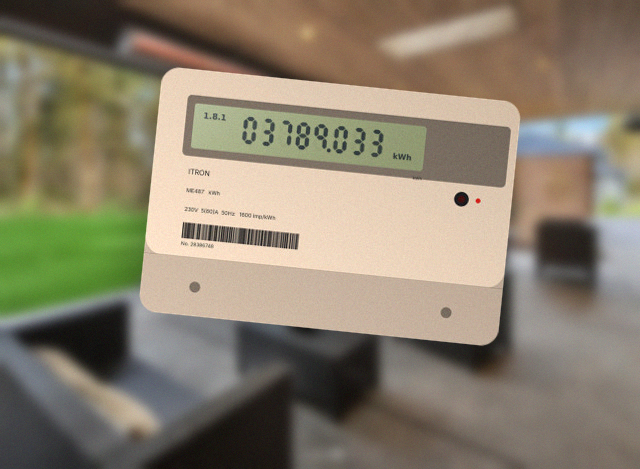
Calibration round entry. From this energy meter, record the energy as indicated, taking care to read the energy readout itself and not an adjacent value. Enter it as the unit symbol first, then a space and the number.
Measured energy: kWh 3789.033
